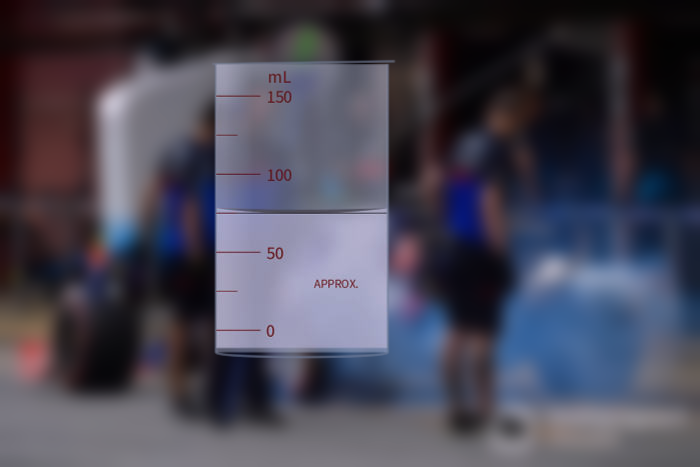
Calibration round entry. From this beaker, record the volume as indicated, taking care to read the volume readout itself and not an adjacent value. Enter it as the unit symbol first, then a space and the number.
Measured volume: mL 75
